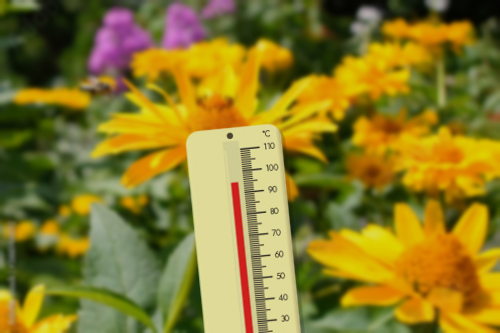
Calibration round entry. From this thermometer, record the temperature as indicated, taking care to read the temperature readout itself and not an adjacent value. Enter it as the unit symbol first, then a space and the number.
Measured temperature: °C 95
